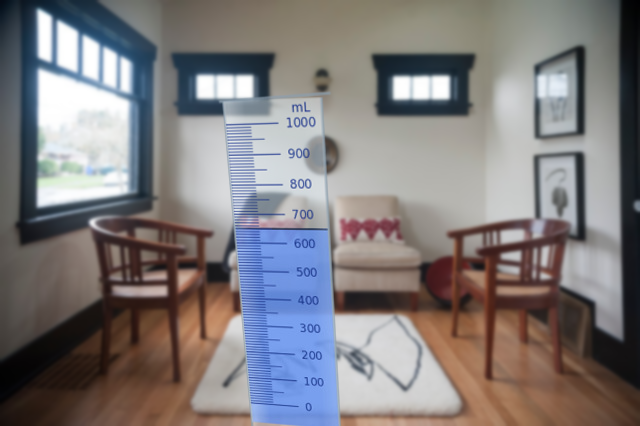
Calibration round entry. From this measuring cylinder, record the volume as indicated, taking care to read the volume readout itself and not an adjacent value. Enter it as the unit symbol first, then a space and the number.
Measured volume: mL 650
